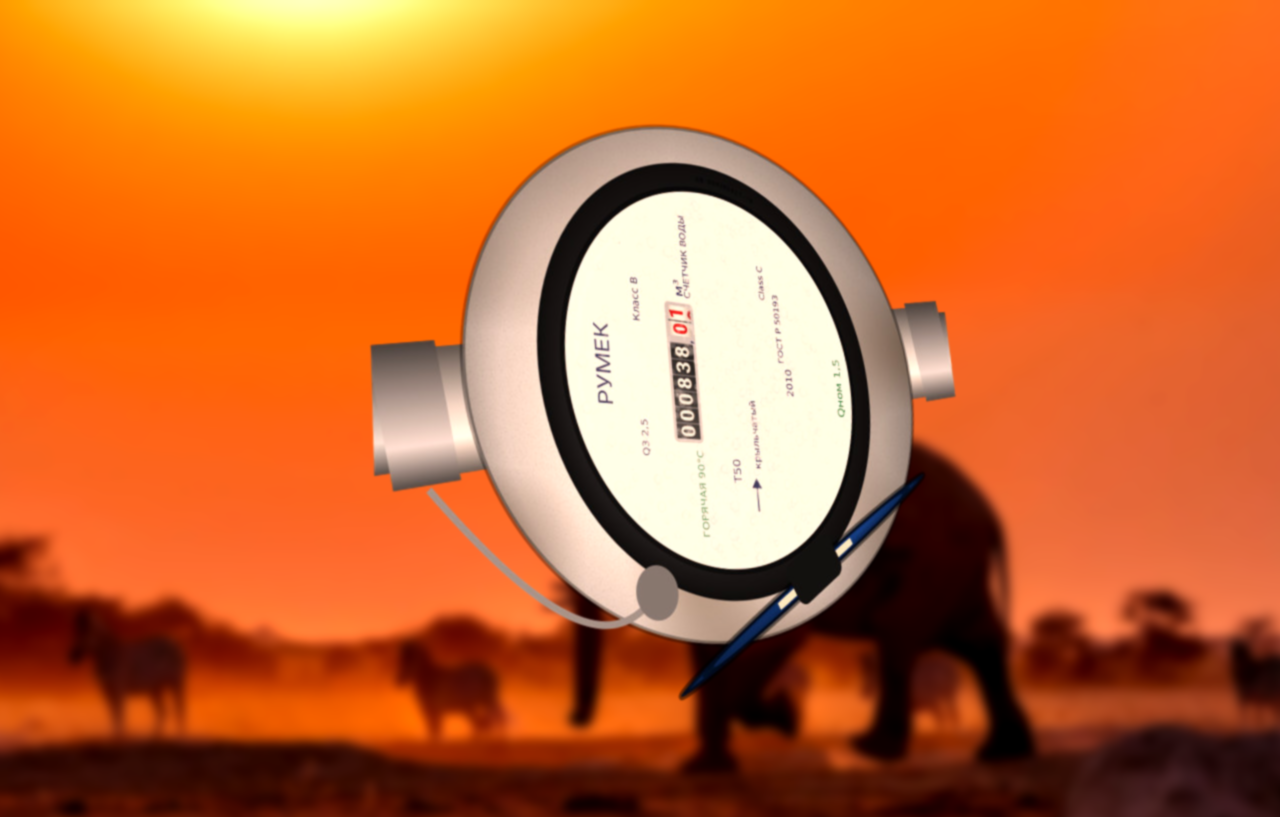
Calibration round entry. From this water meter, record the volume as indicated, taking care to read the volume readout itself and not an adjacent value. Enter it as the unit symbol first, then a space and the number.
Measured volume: m³ 838.01
